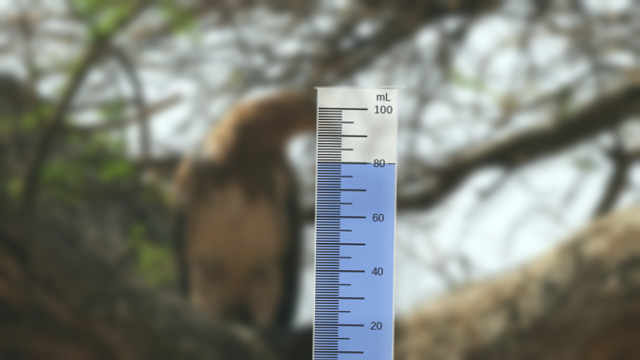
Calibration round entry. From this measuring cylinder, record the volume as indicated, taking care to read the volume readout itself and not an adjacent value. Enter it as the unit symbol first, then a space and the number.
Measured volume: mL 80
